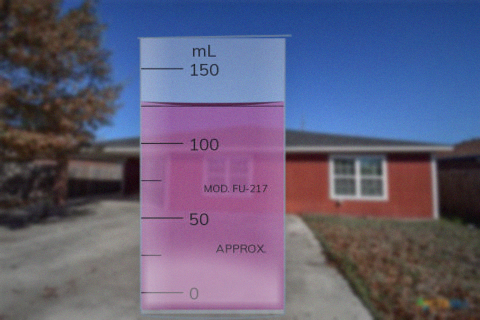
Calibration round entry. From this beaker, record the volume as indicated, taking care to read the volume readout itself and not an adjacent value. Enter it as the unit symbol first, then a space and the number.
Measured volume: mL 125
